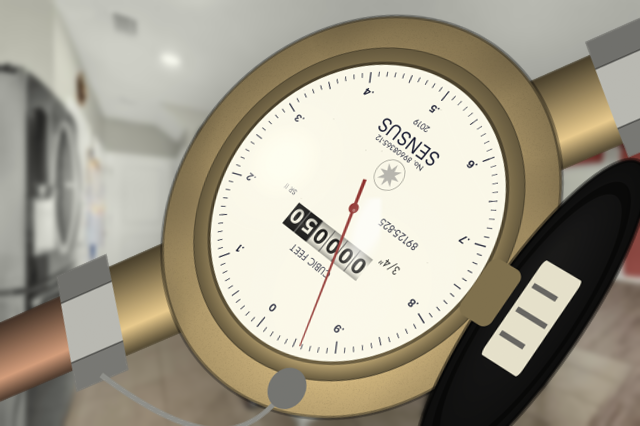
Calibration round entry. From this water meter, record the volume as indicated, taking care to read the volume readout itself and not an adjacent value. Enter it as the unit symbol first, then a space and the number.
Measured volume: ft³ 49.94
